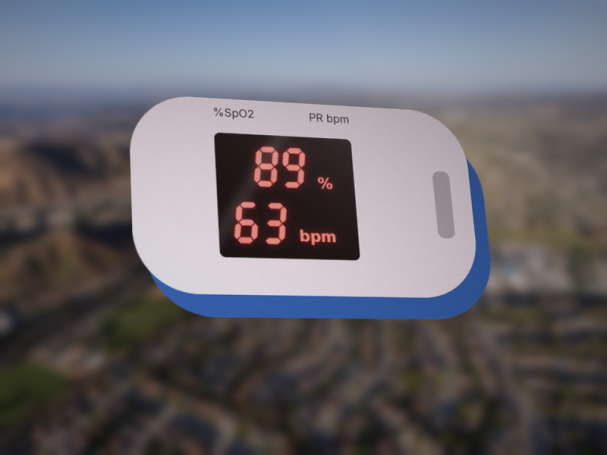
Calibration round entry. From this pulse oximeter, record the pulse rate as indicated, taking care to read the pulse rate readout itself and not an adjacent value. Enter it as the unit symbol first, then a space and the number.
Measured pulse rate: bpm 63
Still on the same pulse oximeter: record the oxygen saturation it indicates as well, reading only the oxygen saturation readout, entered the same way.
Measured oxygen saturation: % 89
